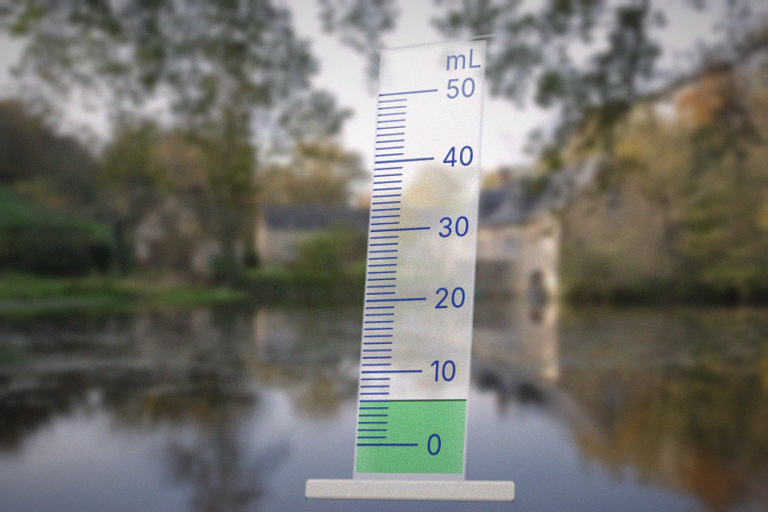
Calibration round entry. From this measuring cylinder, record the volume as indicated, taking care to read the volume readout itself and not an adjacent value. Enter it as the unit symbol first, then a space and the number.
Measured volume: mL 6
